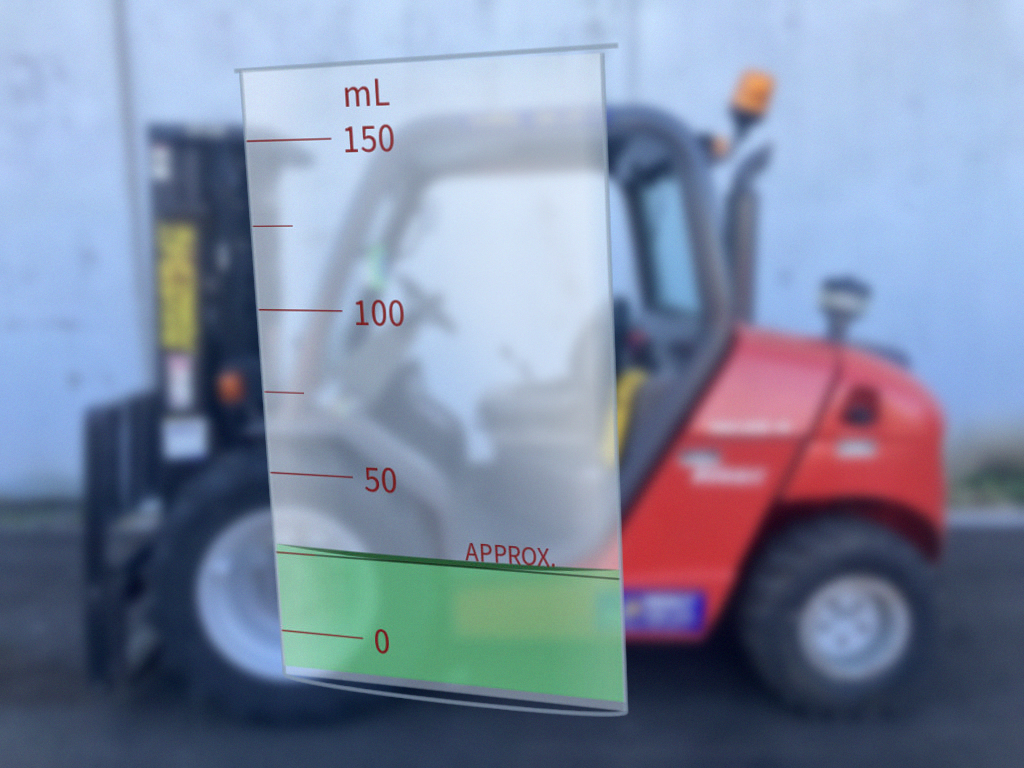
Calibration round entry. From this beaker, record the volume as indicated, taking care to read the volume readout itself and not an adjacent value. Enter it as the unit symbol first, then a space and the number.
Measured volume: mL 25
